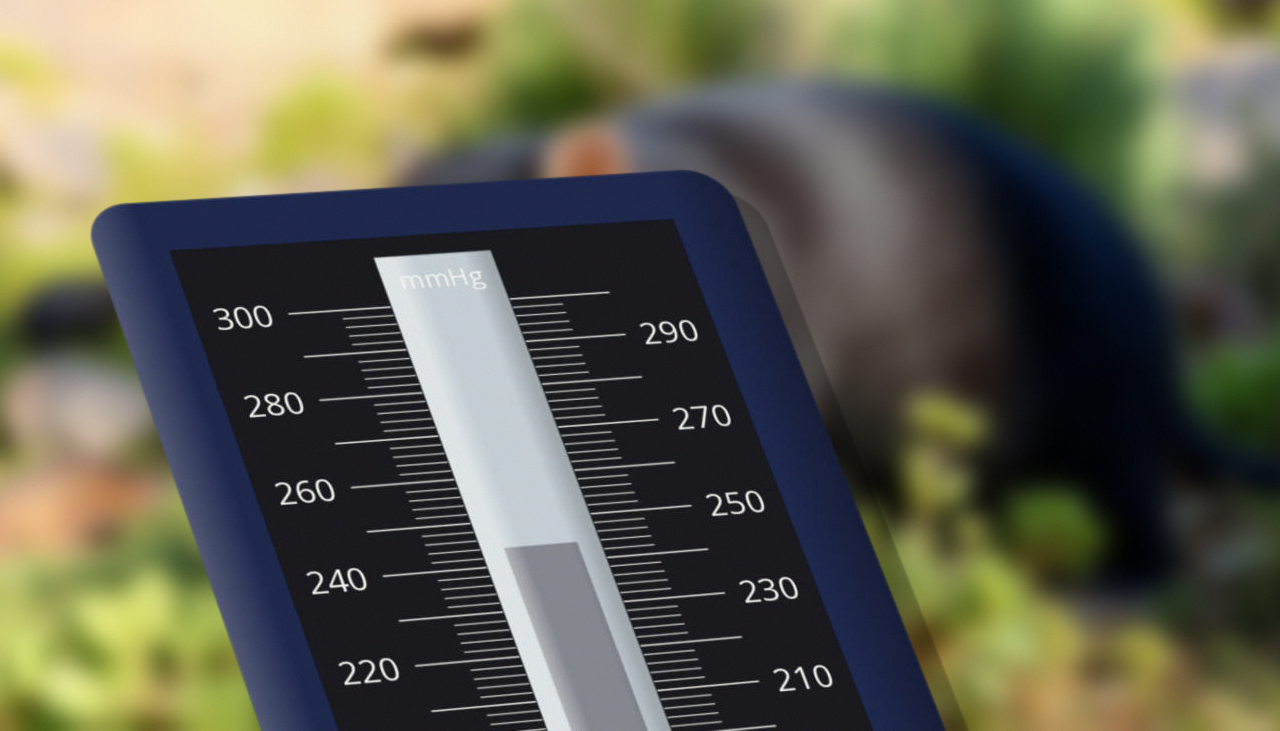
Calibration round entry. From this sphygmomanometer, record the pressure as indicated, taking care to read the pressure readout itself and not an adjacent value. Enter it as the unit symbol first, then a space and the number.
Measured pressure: mmHg 244
